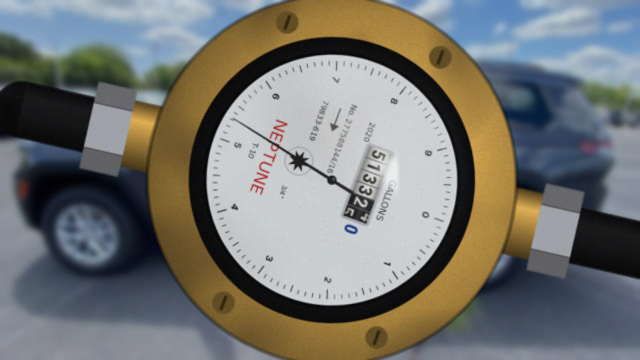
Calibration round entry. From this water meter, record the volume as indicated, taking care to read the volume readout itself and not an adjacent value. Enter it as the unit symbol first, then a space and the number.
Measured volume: gal 5133245.3
